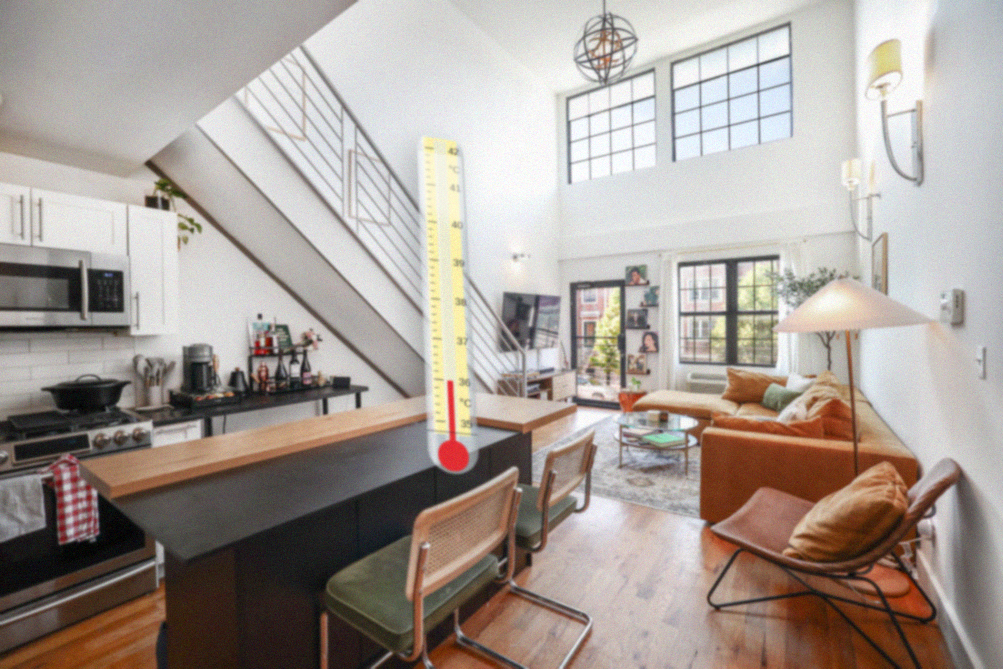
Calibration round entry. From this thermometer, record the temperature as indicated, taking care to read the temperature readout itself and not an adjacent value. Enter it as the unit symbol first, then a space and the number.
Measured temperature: °C 36
